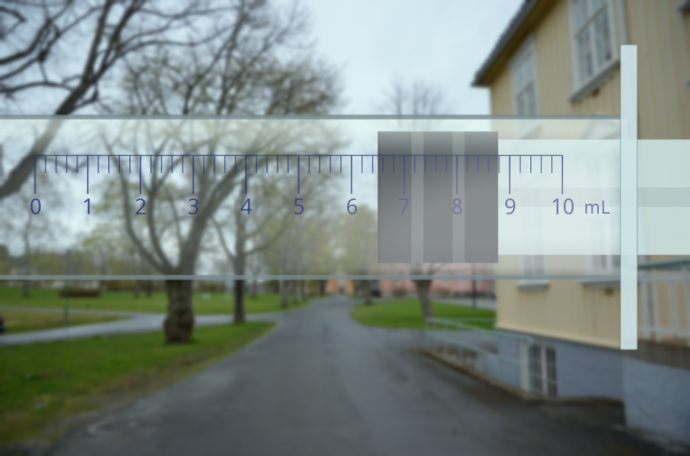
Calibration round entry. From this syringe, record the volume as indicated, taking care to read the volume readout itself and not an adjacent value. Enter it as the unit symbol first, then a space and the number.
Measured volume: mL 6.5
